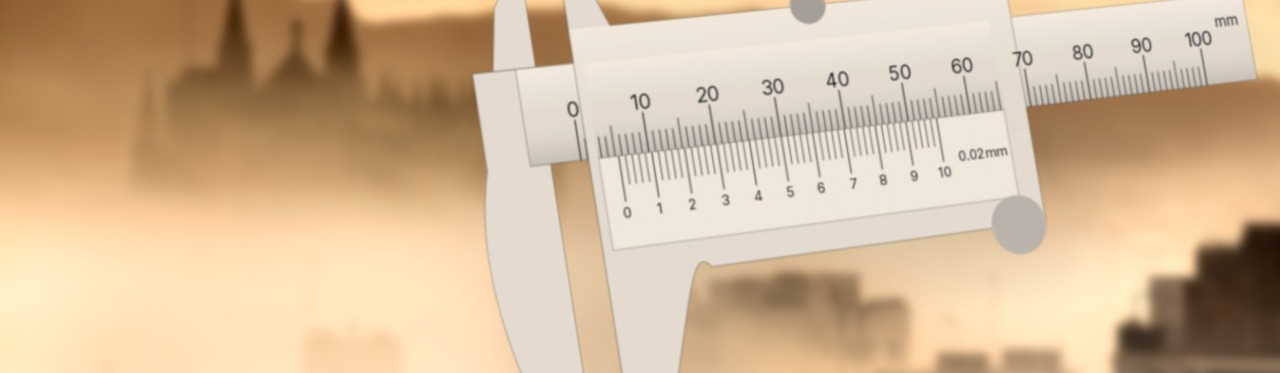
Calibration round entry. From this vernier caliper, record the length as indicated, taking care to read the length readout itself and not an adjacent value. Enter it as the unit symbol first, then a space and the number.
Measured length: mm 5.5
